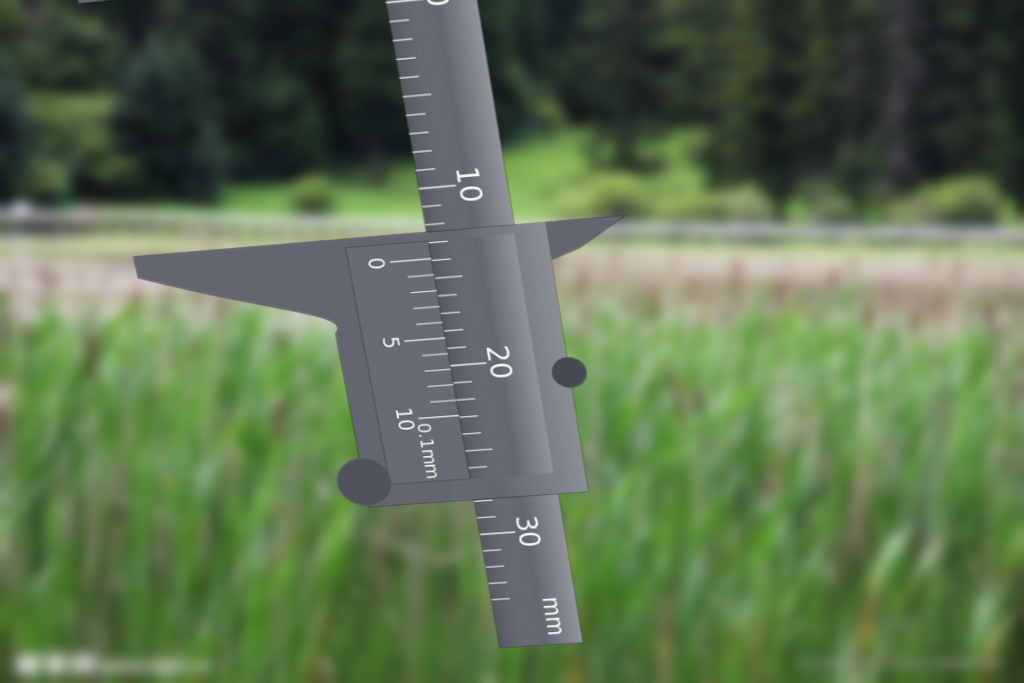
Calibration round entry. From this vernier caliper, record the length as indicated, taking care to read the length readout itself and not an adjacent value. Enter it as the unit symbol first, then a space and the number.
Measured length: mm 13.9
